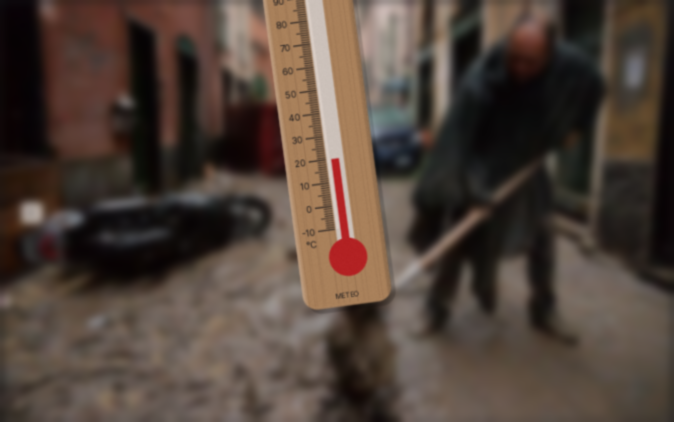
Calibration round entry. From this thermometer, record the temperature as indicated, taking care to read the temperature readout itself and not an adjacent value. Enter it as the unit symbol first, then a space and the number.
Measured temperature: °C 20
